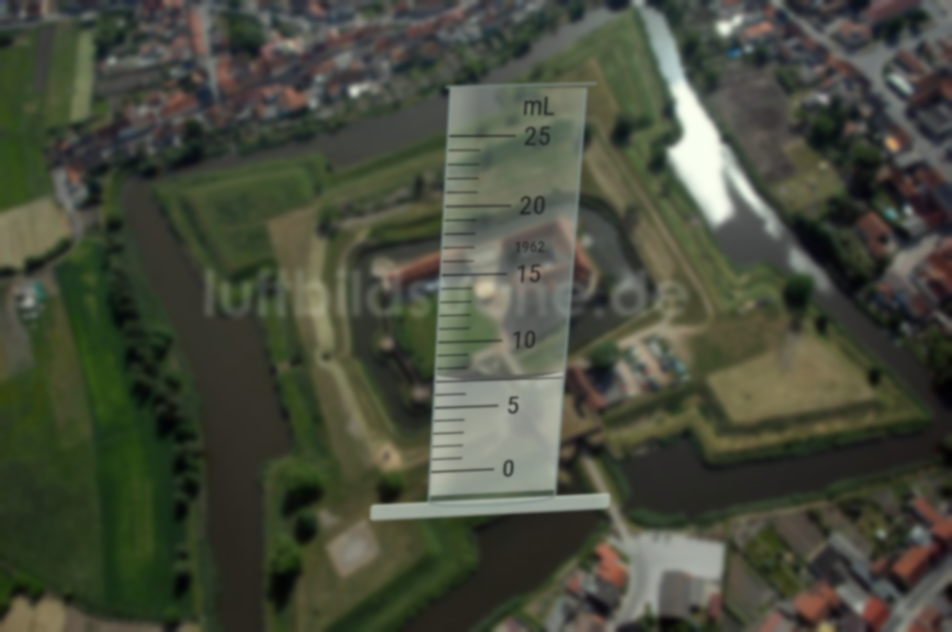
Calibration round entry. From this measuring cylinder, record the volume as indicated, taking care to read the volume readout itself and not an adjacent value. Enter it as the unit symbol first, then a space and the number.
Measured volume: mL 7
